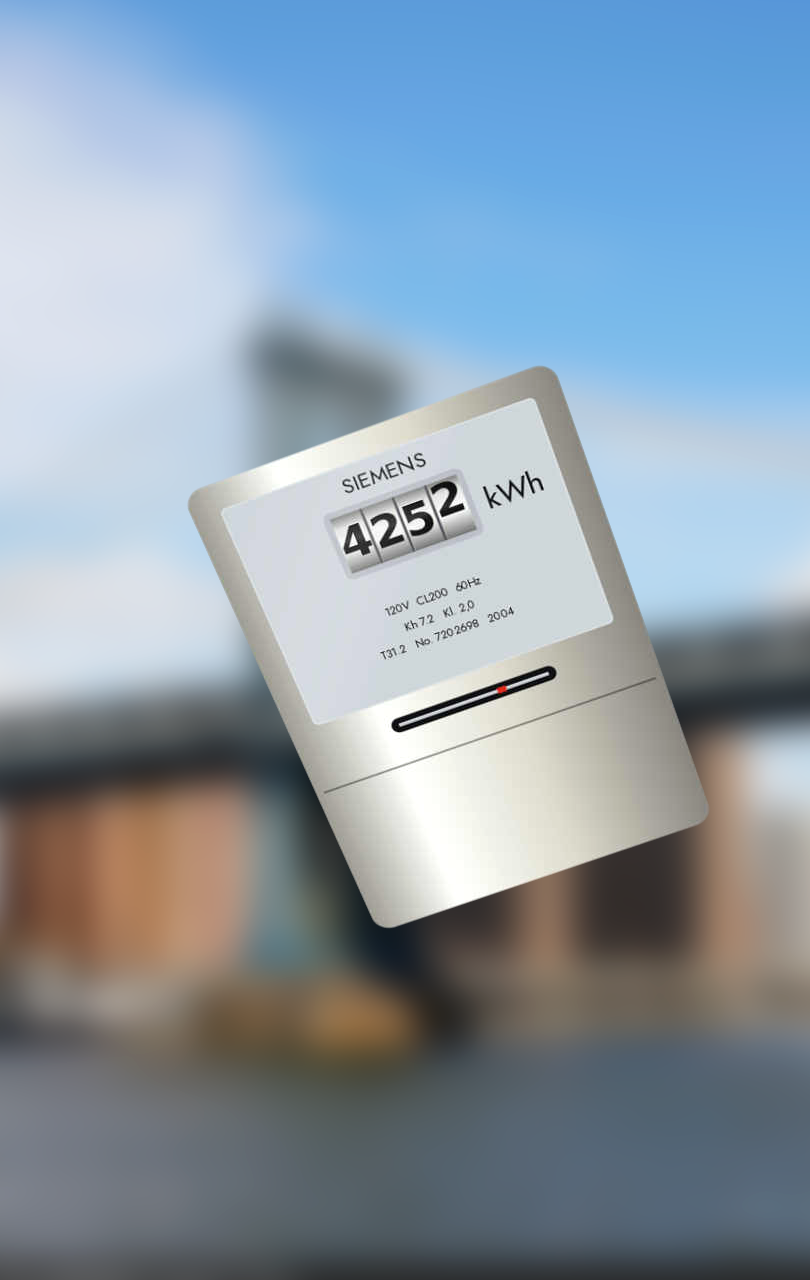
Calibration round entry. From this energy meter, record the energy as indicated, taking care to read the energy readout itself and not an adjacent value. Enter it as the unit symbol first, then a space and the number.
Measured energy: kWh 4252
